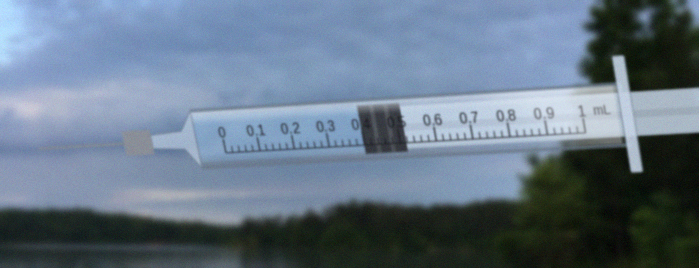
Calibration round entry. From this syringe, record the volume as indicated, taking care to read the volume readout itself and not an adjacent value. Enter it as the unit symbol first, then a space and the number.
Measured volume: mL 0.4
